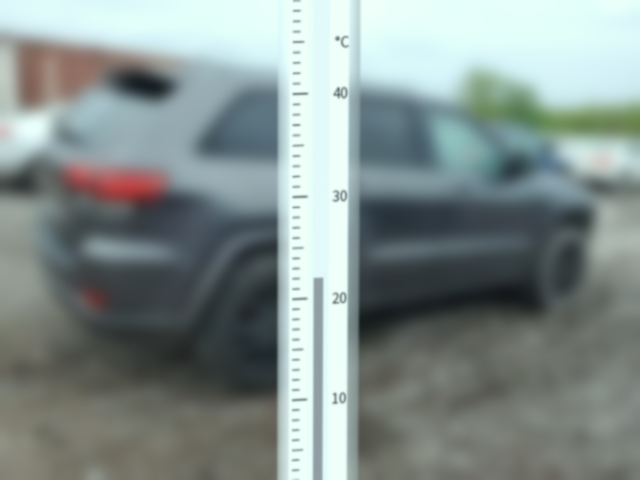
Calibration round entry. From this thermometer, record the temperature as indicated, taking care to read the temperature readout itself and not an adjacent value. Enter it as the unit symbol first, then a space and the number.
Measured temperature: °C 22
